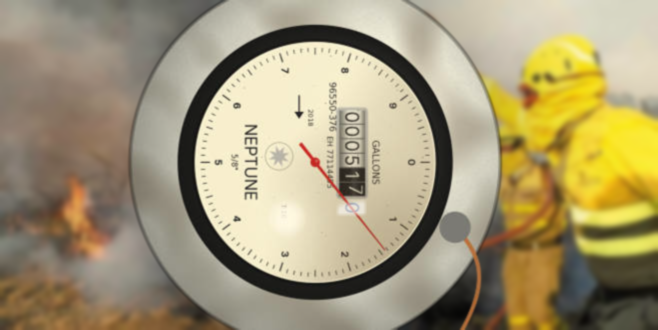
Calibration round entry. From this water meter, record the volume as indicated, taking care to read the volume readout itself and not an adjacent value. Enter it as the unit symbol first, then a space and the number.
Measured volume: gal 5171.4
